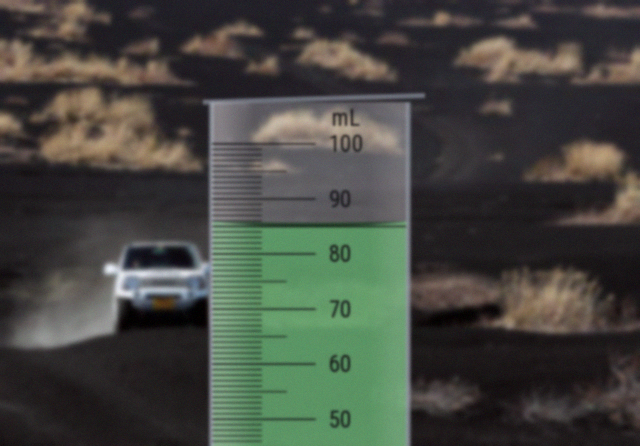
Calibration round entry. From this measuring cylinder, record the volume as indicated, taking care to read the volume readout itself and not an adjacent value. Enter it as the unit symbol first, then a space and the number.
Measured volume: mL 85
